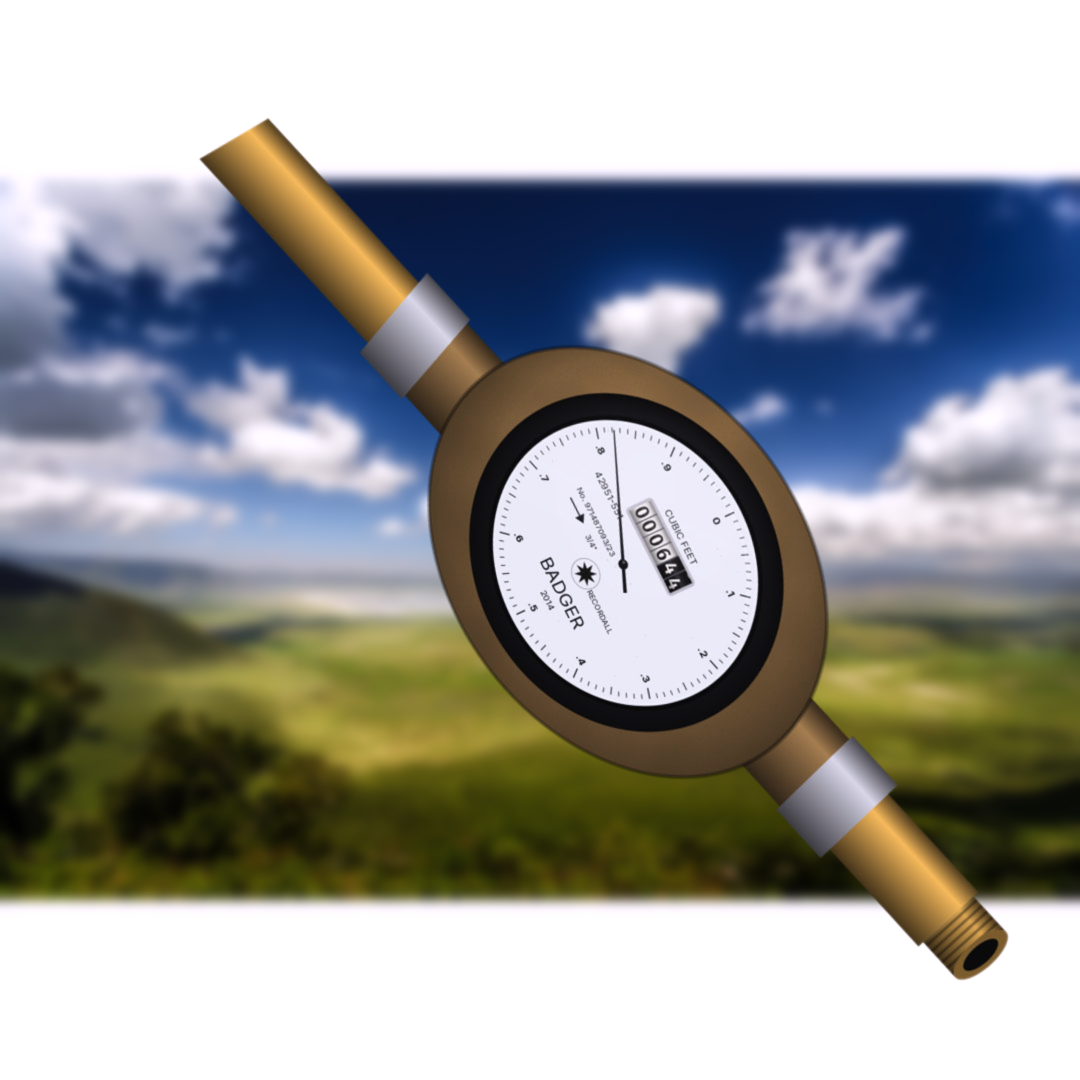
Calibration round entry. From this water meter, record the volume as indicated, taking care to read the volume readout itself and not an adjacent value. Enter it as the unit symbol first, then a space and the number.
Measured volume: ft³ 643.82
